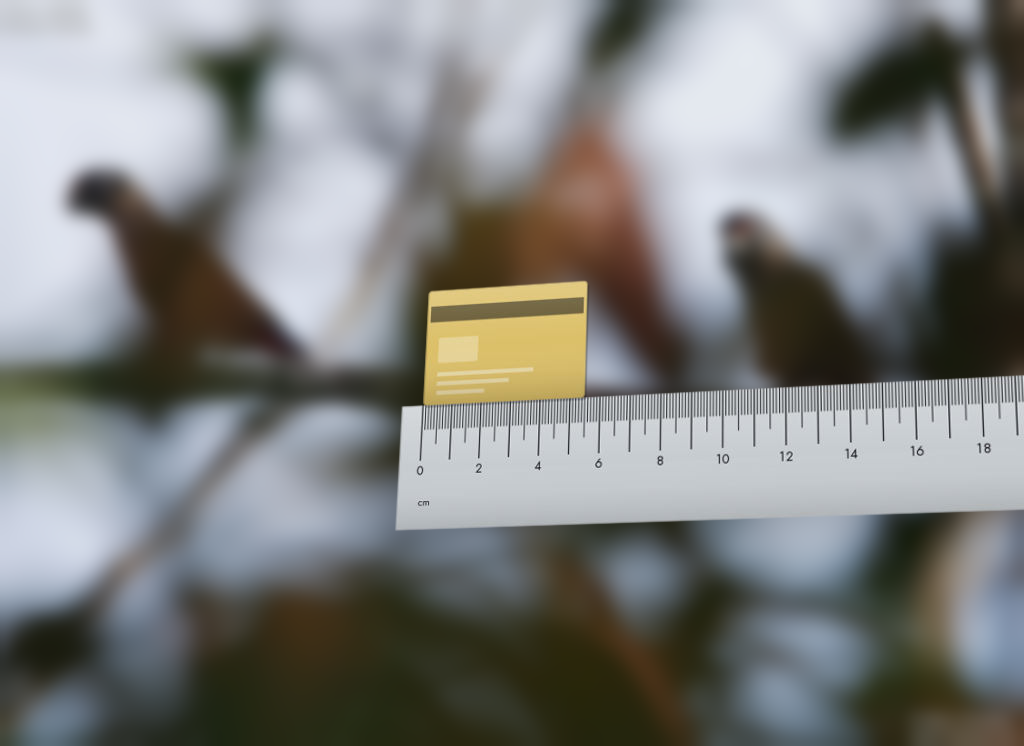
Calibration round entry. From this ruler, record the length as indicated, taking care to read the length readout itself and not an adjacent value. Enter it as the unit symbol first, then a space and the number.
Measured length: cm 5.5
